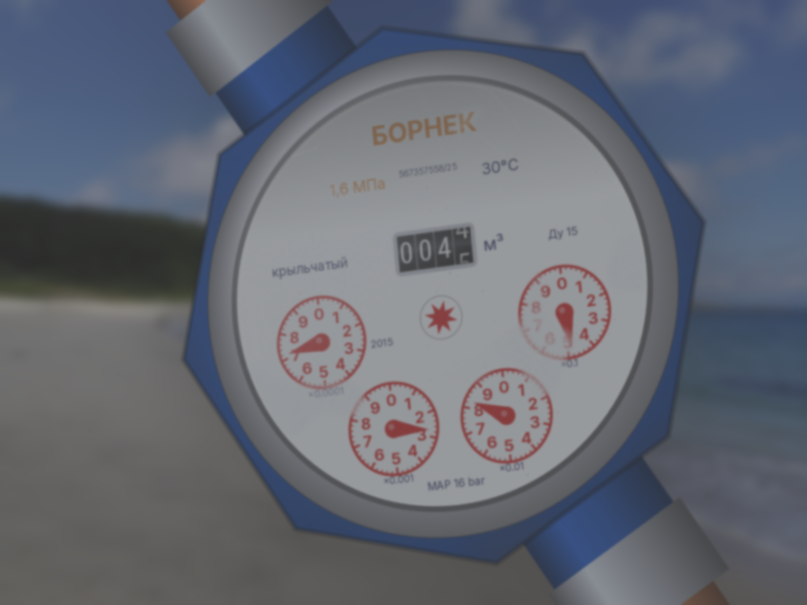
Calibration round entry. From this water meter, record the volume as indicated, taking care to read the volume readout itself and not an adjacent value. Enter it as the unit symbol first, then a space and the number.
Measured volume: m³ 44.4827
